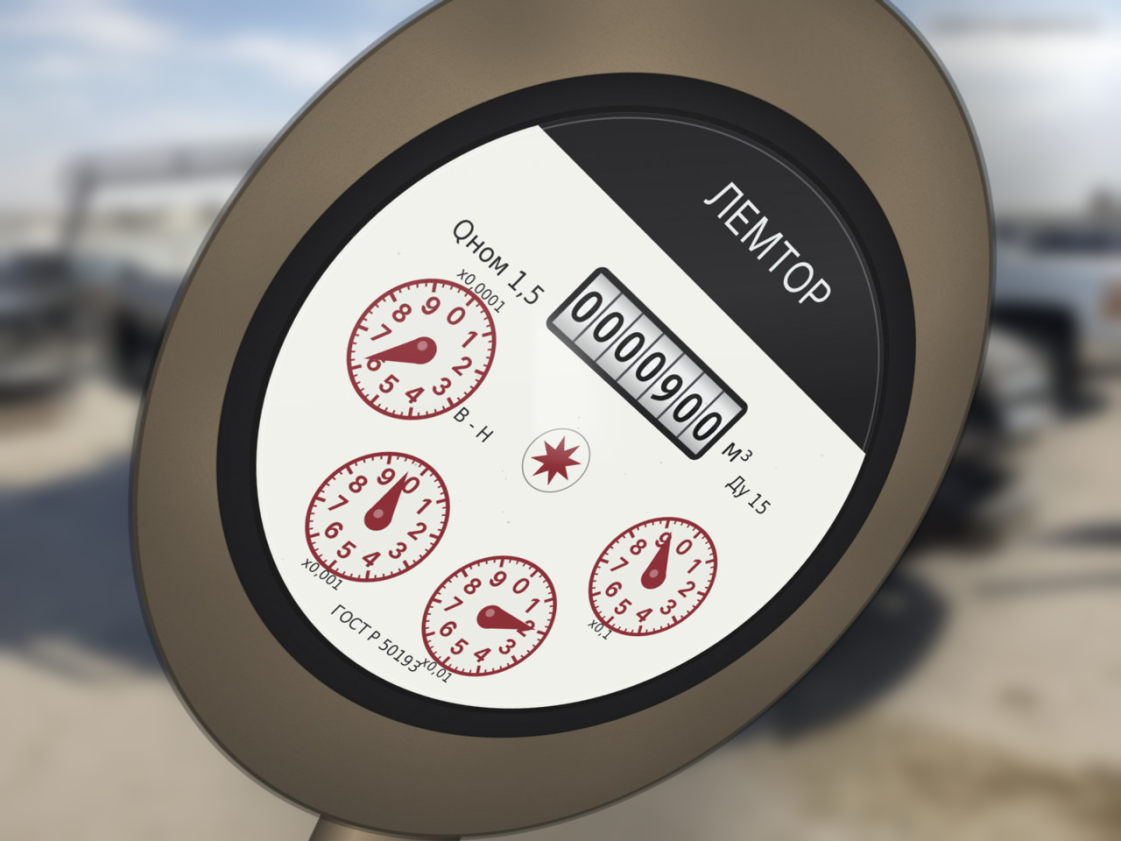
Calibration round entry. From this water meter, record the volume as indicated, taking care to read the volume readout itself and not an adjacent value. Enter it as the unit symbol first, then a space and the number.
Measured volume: m³ 899.9196
